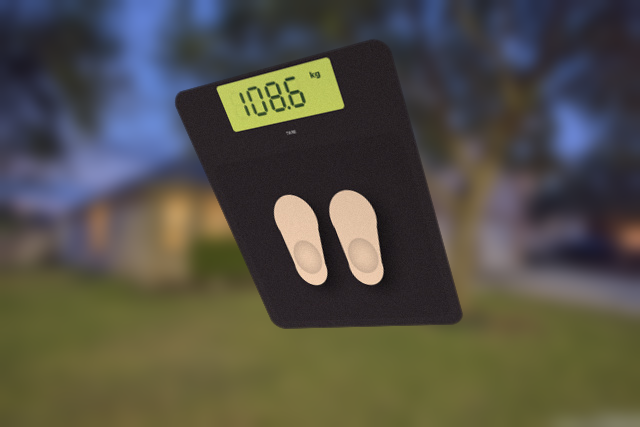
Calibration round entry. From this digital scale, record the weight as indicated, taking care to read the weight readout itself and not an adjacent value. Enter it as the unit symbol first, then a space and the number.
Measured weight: kg 108.6
